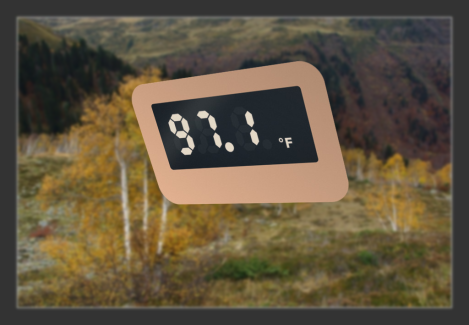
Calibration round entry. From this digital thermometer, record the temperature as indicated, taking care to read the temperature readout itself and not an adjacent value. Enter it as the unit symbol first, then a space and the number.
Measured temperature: °F 97.1
